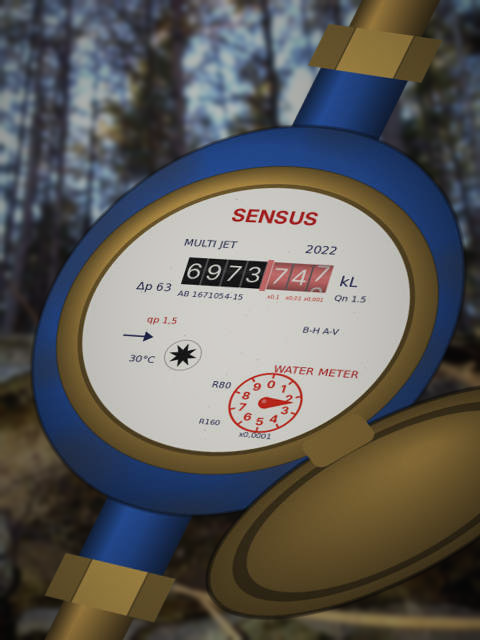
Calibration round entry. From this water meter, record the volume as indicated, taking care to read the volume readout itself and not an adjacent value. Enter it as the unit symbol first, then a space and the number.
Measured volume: kL 6973.7472
